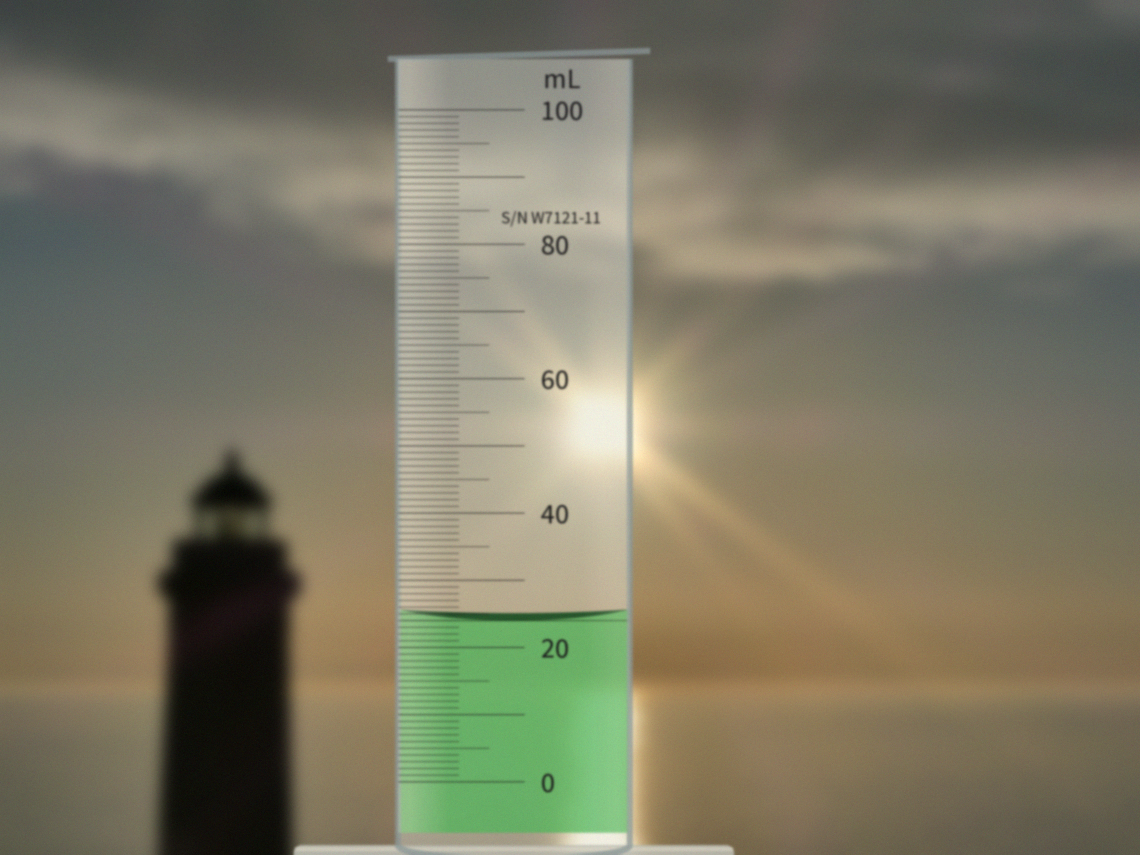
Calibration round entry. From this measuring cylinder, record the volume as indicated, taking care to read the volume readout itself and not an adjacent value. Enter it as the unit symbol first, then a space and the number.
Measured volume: mL 24
